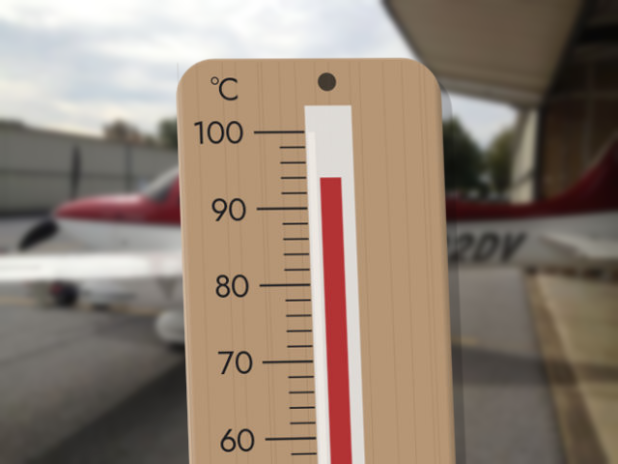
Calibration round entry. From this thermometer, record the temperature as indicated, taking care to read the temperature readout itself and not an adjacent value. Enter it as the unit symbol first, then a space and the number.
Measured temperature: °C 94
